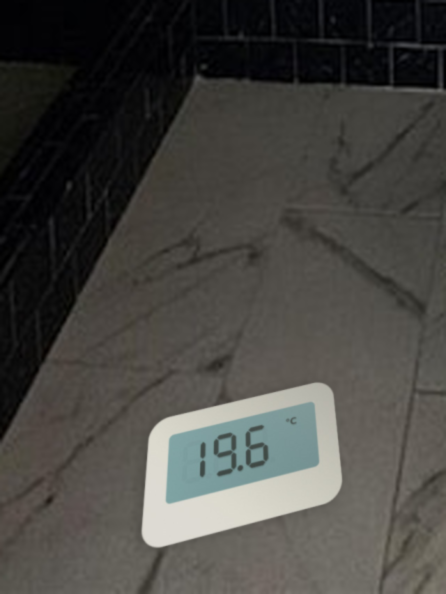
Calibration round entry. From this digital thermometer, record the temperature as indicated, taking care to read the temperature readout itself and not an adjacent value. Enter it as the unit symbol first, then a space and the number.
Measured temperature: °C 19.6
